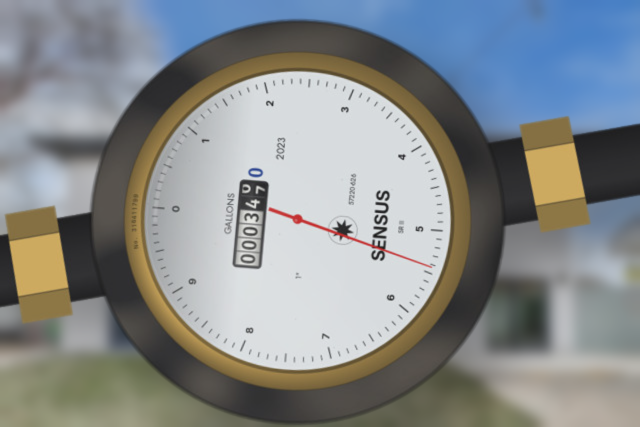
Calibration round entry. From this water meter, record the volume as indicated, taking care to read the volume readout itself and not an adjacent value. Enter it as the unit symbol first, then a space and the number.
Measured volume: gal 3465.4
